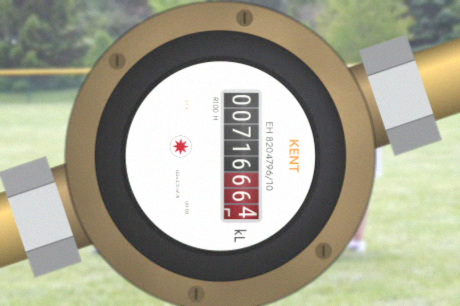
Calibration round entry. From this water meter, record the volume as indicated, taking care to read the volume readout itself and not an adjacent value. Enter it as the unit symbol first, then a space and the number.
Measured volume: kL 716.664
